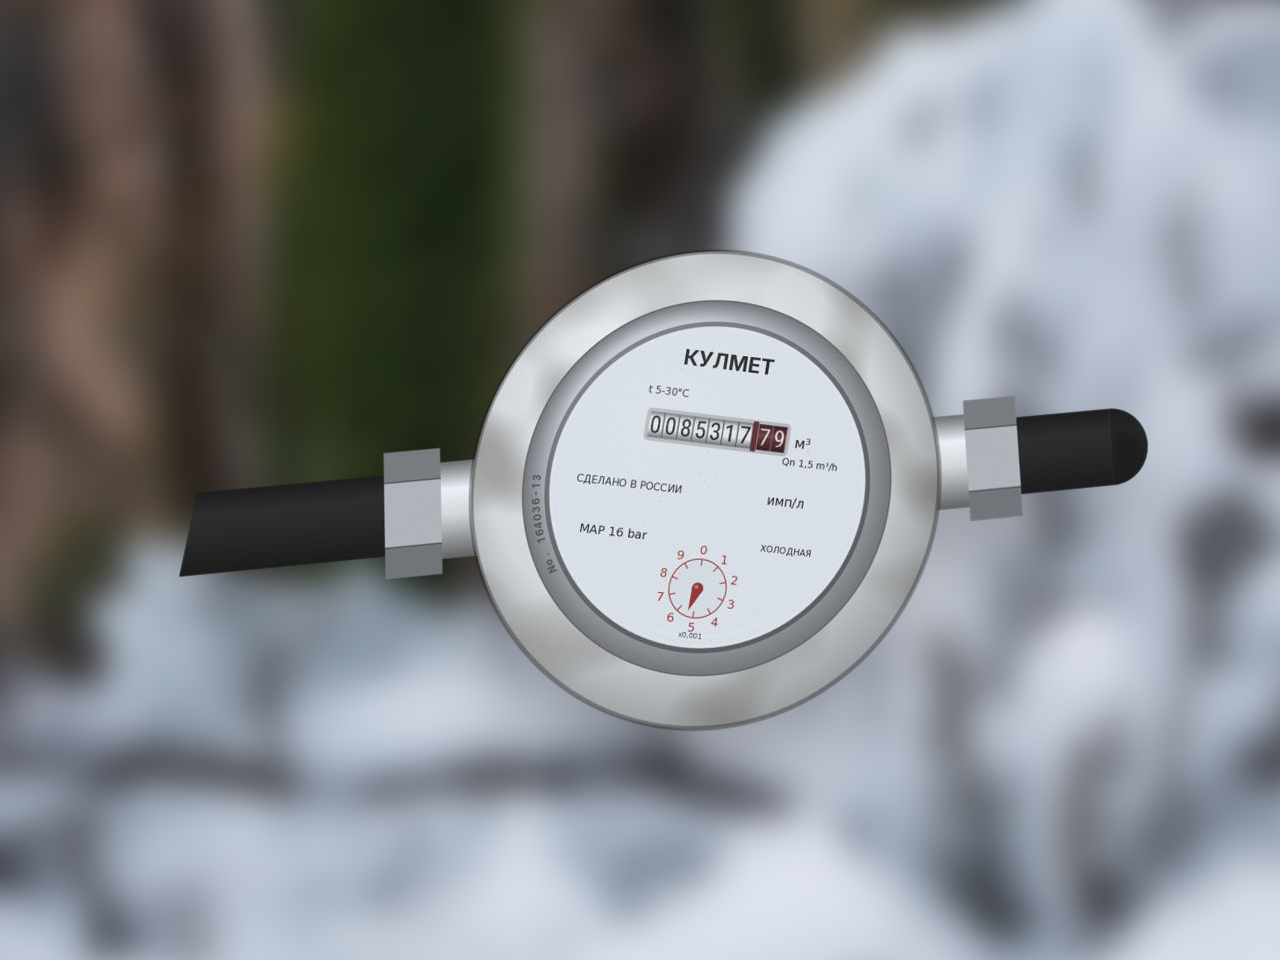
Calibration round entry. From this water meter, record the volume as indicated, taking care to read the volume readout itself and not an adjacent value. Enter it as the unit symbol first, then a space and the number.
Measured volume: m³ 85317.795
